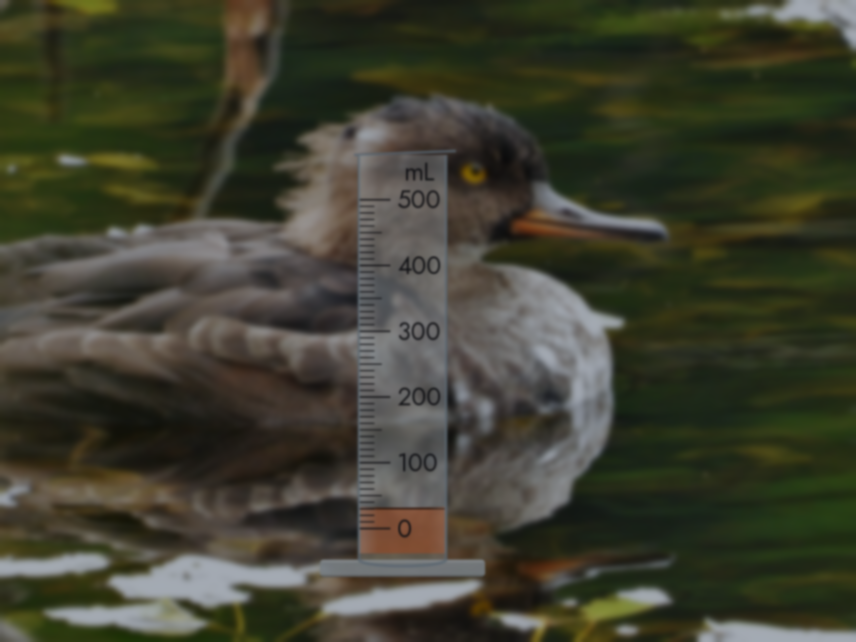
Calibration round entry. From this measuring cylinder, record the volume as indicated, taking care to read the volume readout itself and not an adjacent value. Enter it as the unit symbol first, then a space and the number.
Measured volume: mL 30
